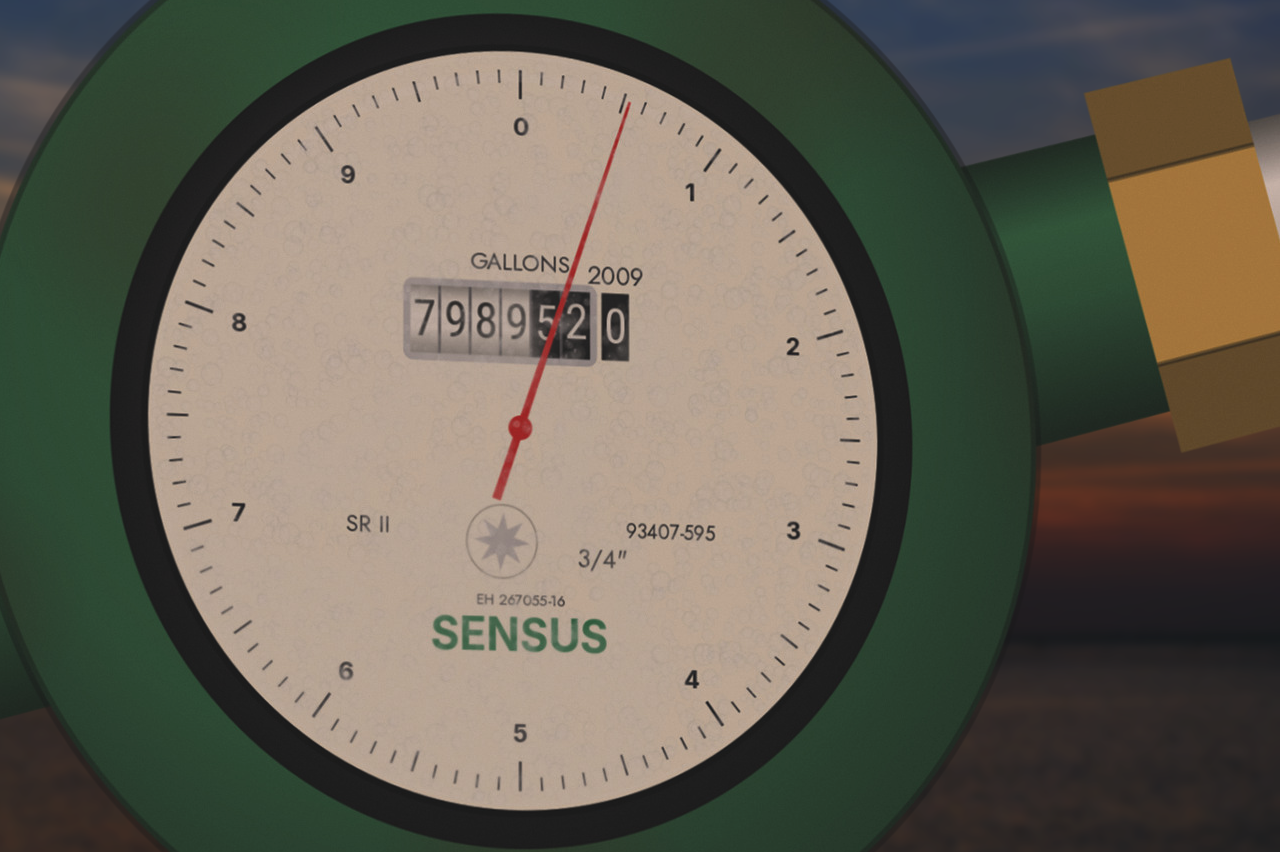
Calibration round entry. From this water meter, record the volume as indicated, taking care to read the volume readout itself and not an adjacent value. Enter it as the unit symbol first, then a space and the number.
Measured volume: gal 7989520.5
